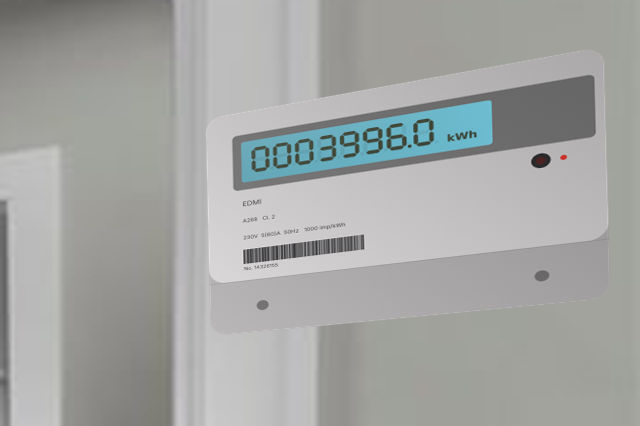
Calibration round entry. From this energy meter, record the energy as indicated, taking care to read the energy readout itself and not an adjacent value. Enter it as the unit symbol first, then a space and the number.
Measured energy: kWh 3996.0
